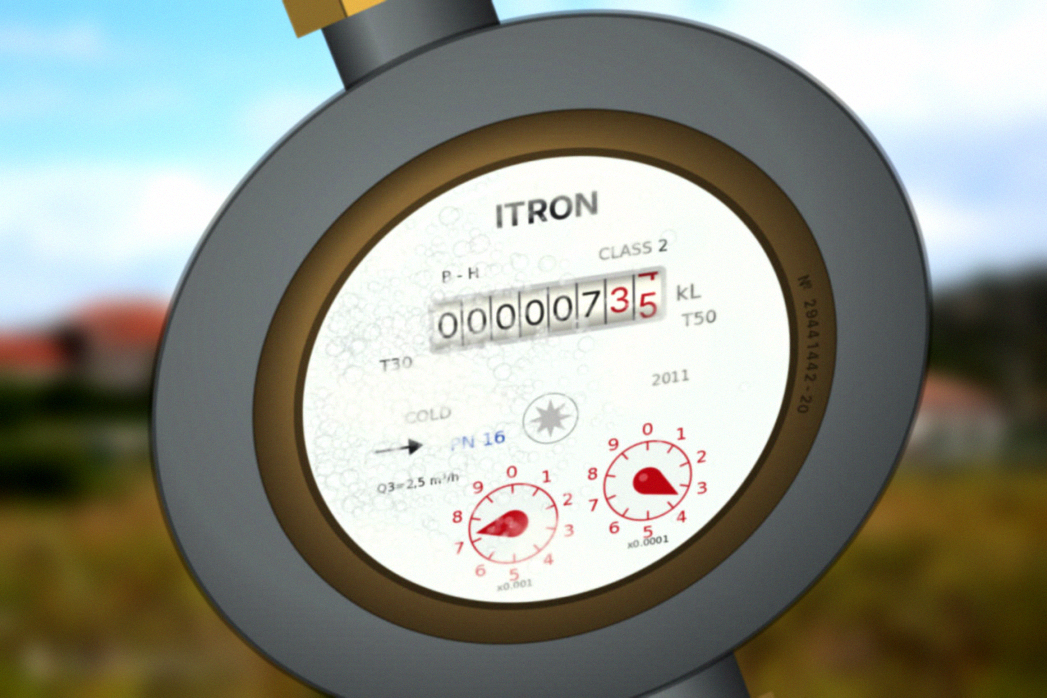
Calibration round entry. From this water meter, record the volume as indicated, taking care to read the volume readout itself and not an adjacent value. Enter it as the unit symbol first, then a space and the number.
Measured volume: kL 7.3473
